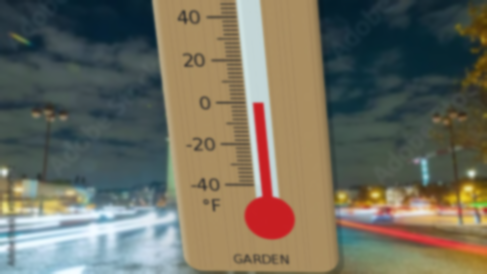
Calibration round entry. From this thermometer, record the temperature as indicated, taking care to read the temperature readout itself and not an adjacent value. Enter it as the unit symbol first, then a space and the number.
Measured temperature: °F 0
